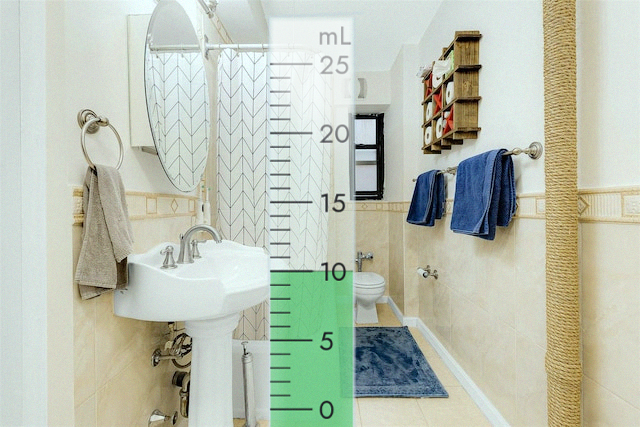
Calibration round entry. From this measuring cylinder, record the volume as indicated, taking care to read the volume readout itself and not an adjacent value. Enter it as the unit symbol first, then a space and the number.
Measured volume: mL 10
